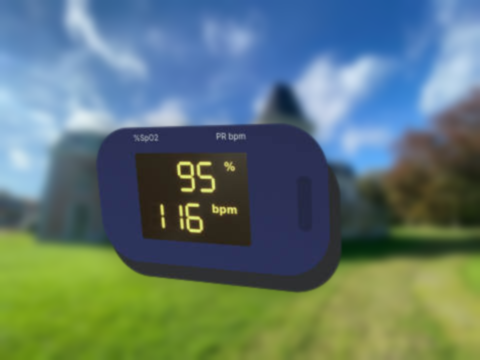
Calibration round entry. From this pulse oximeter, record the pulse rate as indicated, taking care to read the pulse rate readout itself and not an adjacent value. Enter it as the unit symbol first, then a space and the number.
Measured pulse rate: bpm 116
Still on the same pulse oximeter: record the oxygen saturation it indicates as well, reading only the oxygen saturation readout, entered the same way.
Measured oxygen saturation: % 95
